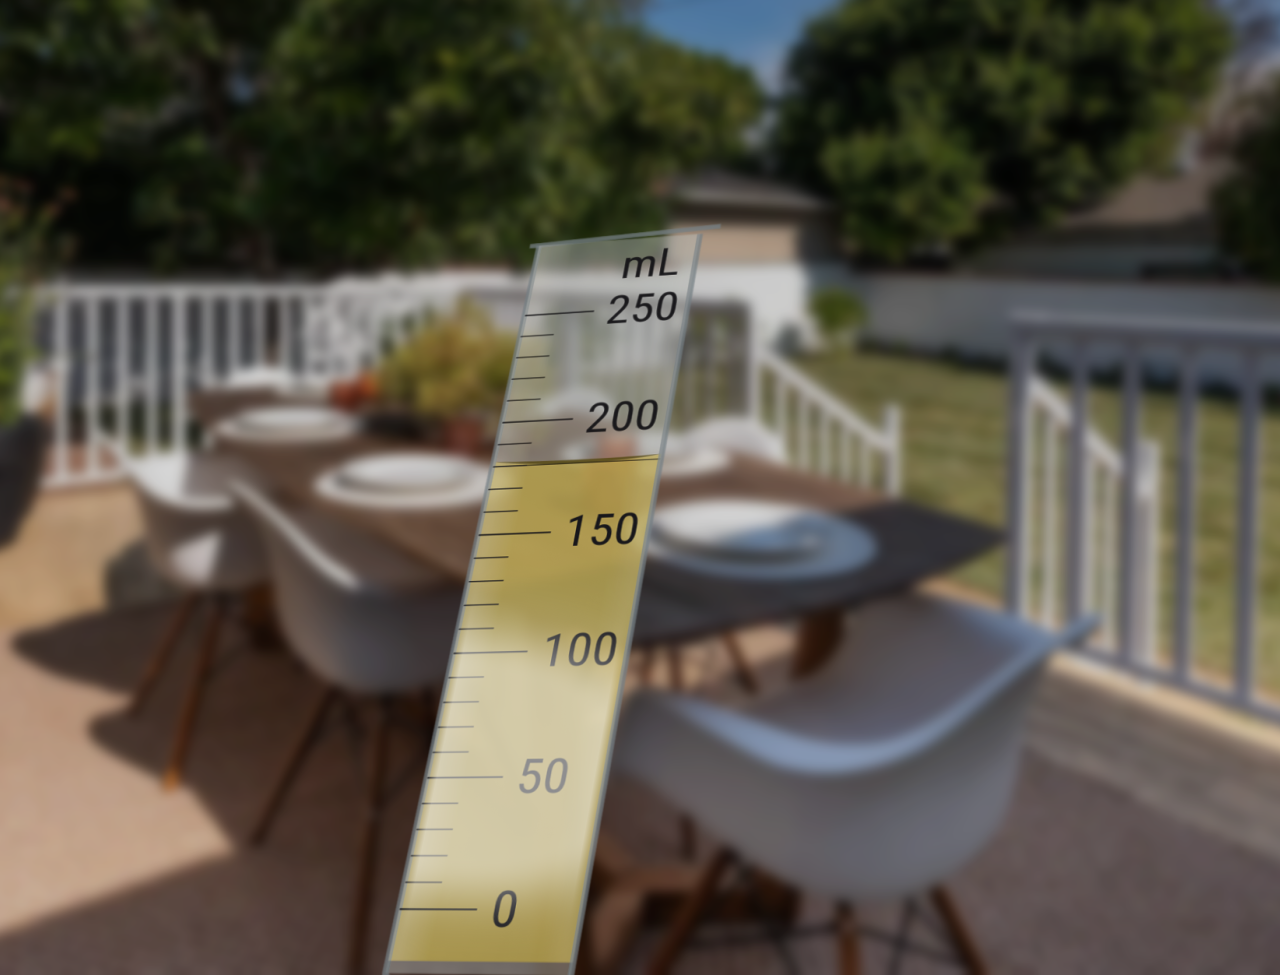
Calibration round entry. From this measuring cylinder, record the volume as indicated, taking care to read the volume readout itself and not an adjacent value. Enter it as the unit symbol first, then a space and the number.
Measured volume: mL 180
